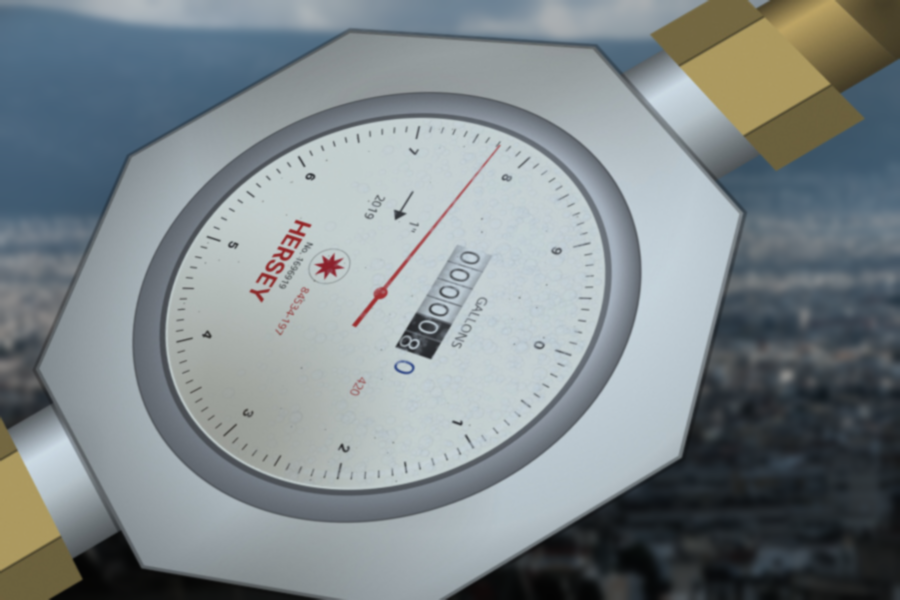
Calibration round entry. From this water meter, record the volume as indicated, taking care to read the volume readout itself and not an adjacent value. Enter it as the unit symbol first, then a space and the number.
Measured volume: gal 77.7
